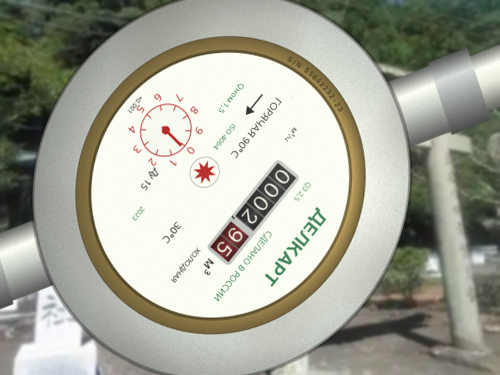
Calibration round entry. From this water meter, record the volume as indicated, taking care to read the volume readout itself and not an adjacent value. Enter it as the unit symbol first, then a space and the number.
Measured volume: m³ 2.950
